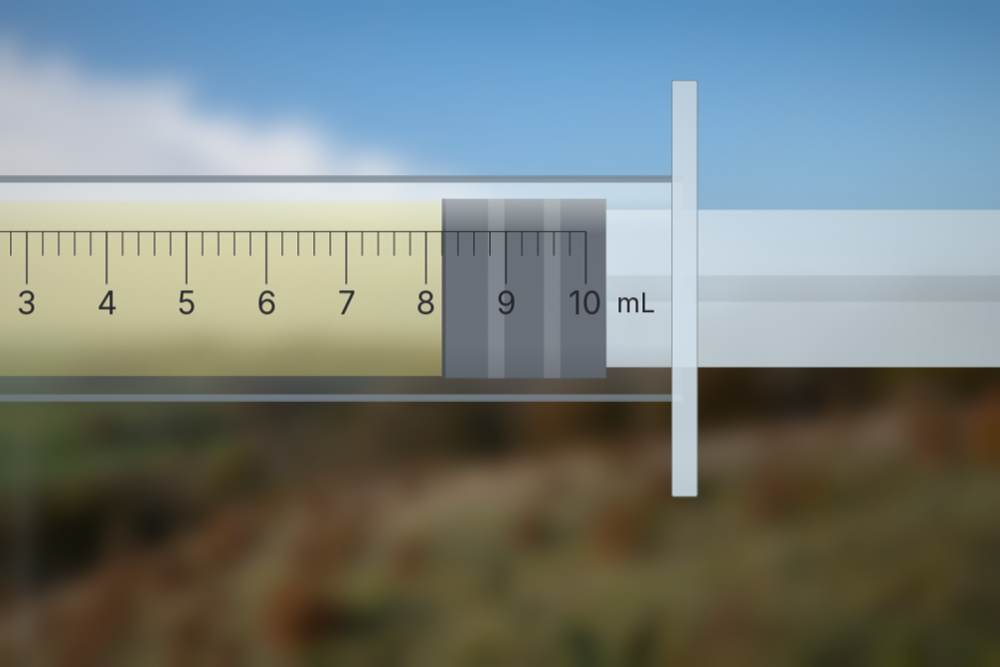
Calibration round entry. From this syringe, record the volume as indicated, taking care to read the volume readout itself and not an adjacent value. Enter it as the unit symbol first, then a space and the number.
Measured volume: mL 8.2
